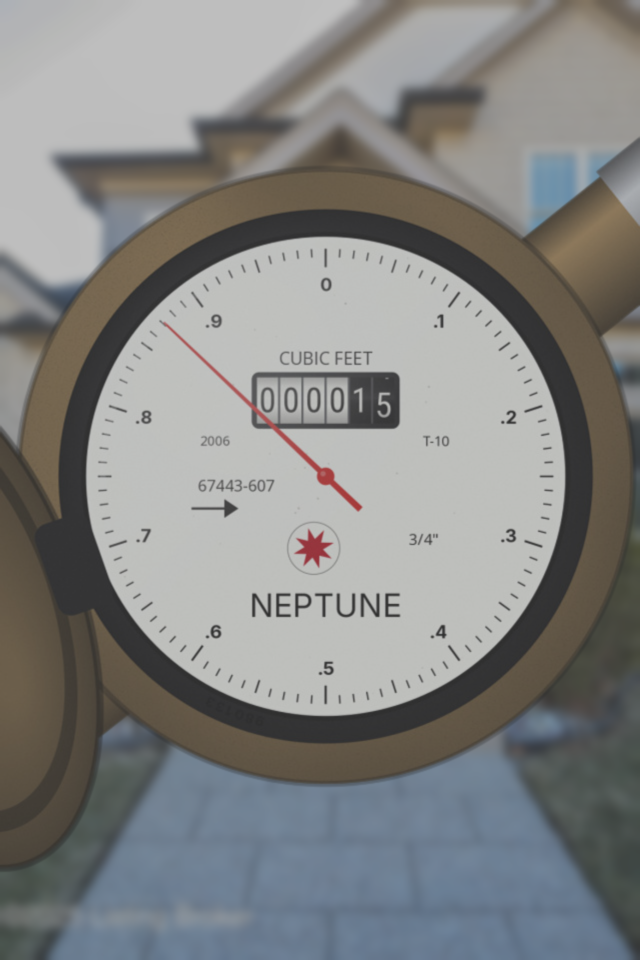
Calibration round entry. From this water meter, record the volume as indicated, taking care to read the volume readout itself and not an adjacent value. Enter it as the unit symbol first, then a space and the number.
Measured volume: ft³ 14.87
